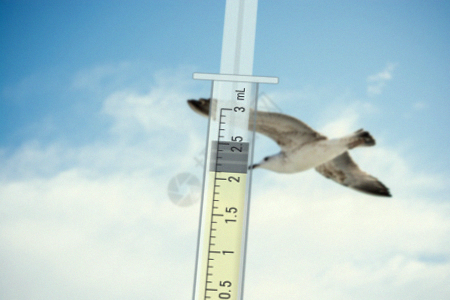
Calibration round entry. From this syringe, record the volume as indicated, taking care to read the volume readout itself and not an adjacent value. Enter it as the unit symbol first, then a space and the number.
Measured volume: mL 2.1
